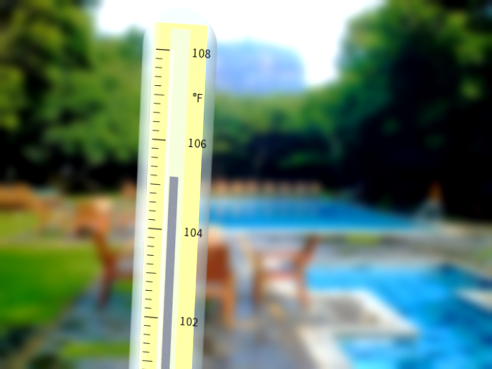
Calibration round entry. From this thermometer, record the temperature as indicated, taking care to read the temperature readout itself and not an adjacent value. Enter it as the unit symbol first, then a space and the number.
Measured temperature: °F 105.2
